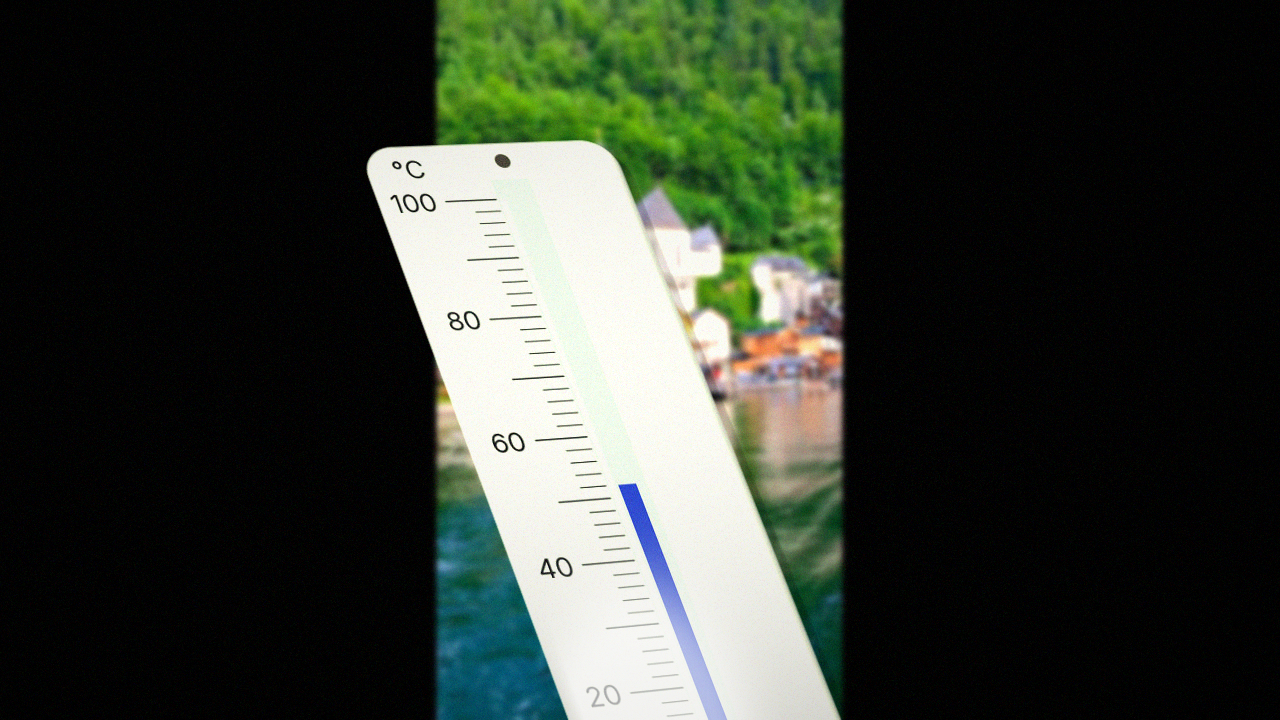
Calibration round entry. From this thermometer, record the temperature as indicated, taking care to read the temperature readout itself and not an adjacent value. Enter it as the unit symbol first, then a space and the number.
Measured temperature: °C 52
